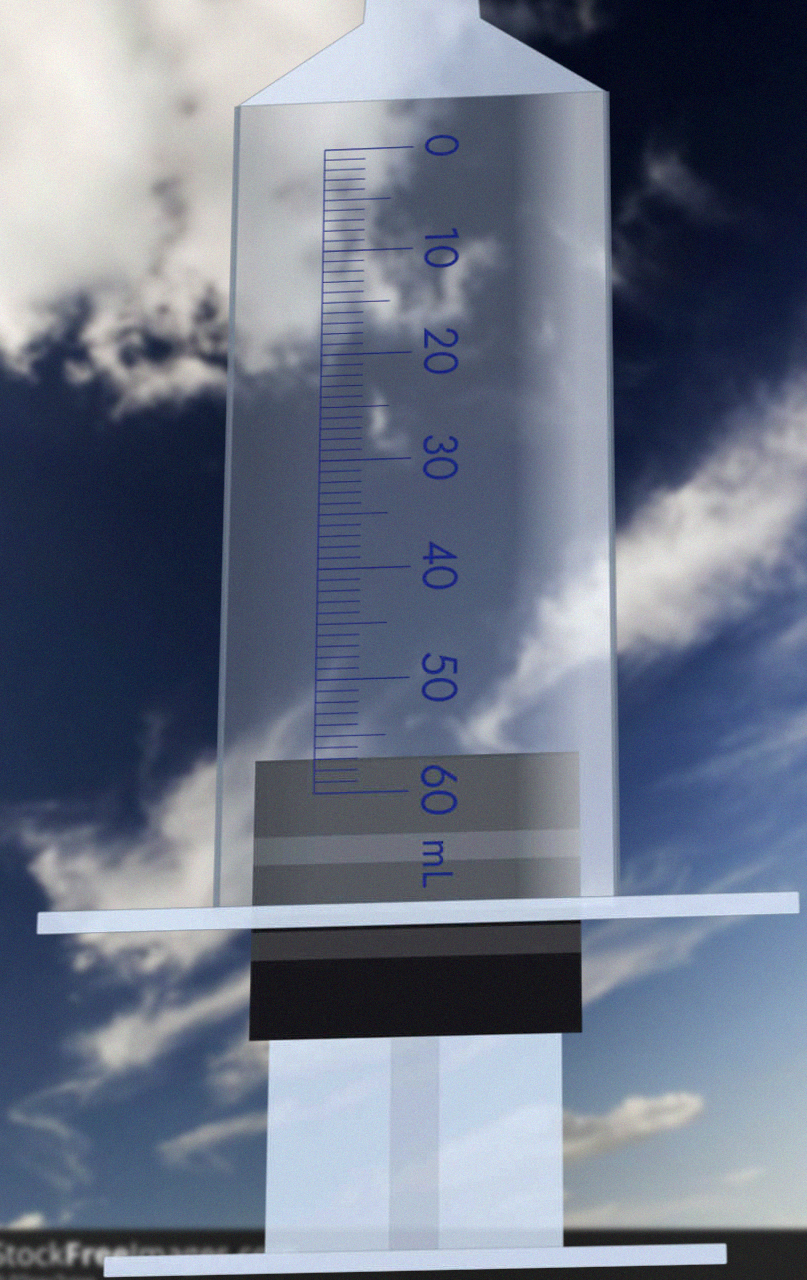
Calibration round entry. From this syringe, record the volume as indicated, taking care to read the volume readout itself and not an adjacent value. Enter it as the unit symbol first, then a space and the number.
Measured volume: mL 57
